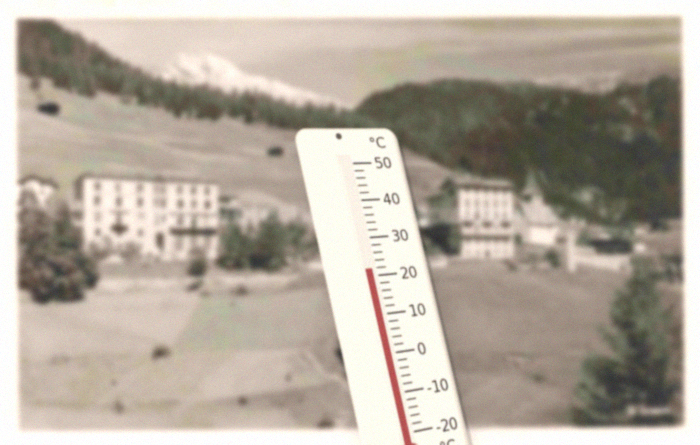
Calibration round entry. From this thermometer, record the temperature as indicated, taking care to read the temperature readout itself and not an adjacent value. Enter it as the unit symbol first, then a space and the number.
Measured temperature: °C 22
